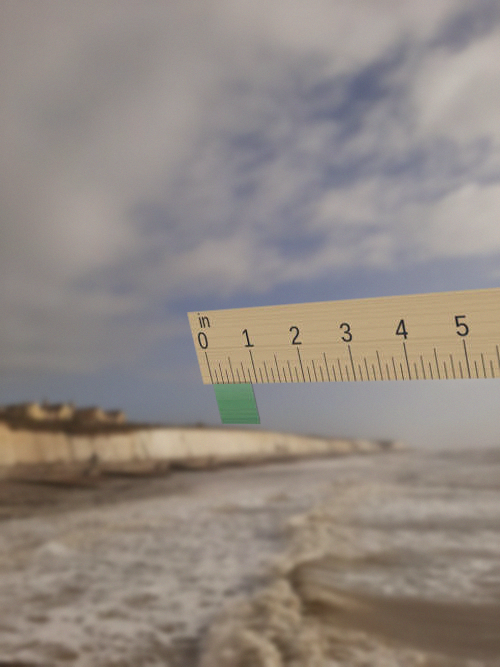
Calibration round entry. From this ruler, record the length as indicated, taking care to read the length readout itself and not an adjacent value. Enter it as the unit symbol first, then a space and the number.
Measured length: in 0.875
